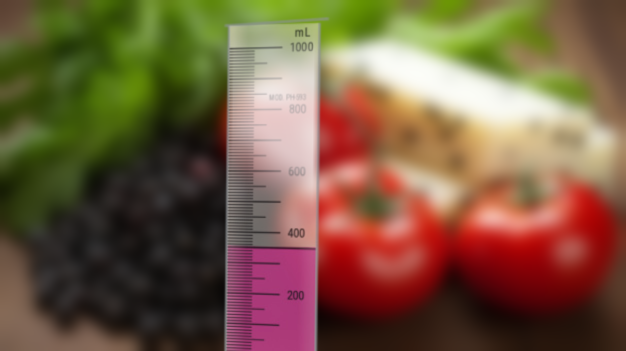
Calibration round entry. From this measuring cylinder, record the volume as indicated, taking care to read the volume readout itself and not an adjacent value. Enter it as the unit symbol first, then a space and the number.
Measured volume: mL 350
